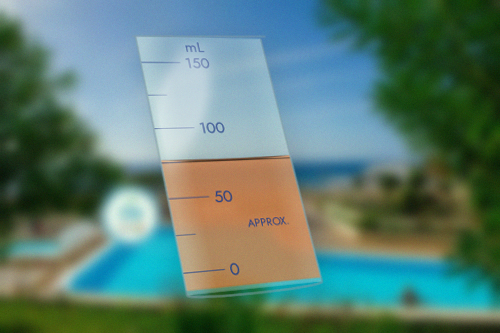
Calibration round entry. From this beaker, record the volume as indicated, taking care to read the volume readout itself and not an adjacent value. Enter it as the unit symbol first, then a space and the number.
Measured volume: mL 75
